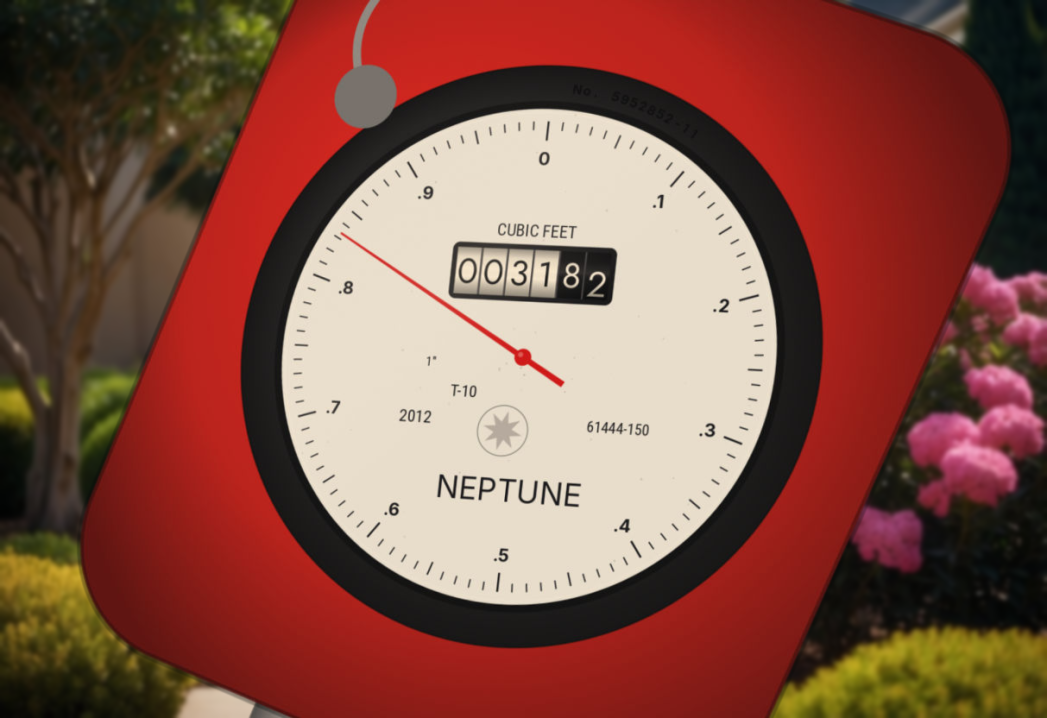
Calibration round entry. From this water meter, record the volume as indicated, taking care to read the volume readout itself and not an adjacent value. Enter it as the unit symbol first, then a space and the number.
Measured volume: ft³ 3181.83
